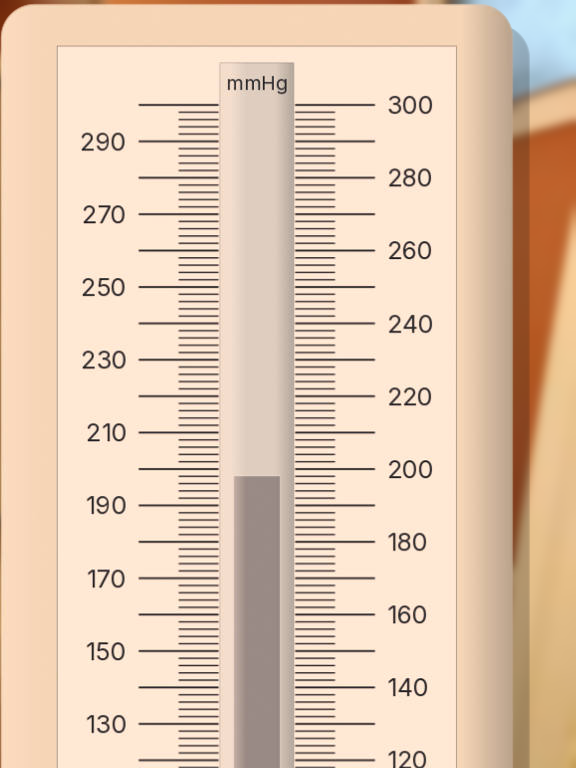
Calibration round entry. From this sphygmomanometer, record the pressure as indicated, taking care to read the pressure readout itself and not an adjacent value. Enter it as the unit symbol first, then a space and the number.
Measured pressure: mmHg 198
